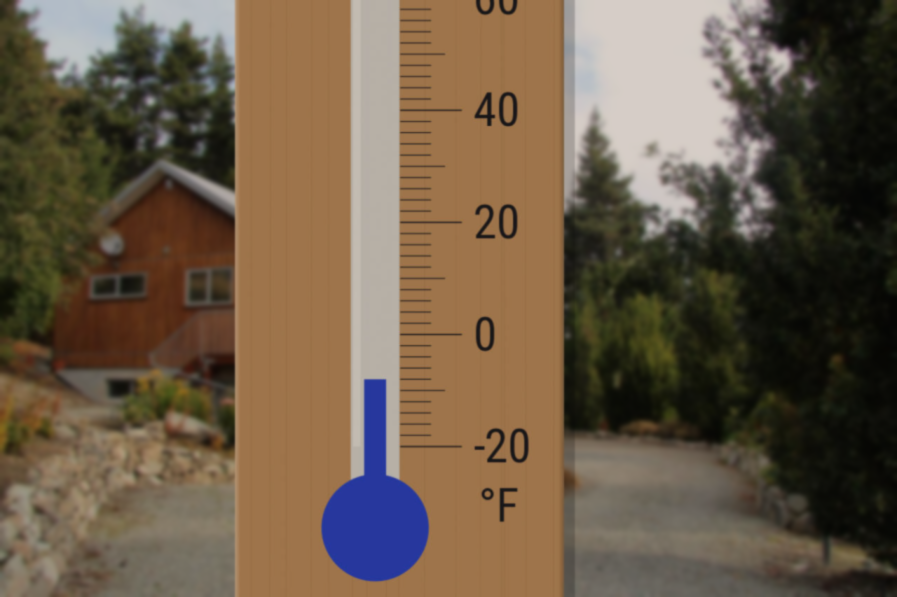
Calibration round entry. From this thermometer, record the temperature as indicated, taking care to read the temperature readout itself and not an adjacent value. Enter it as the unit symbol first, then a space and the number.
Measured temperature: °F -8
